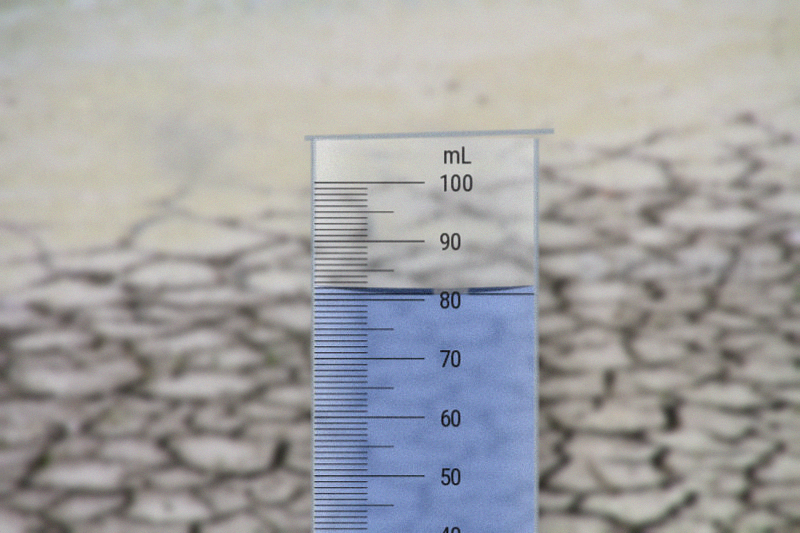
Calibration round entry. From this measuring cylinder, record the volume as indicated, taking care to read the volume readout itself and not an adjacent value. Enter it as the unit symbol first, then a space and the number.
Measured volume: mL 81
